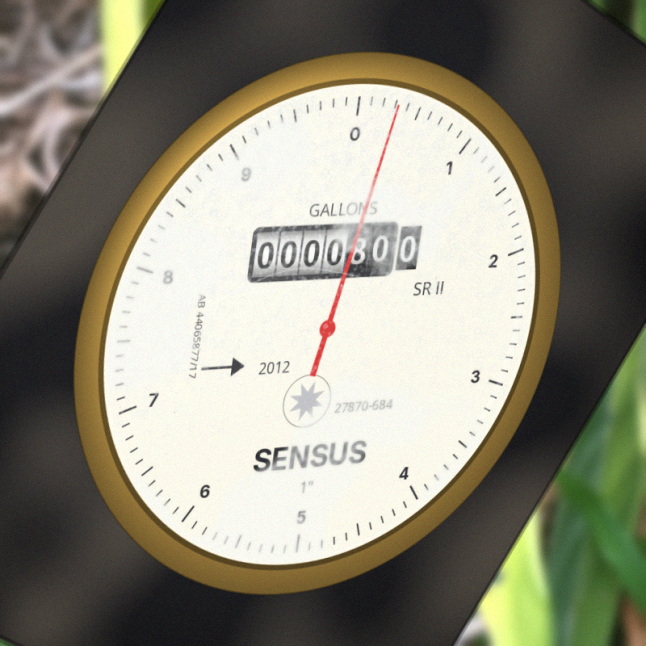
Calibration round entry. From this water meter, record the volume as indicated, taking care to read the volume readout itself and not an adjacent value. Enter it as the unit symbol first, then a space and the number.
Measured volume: gal 800.3
